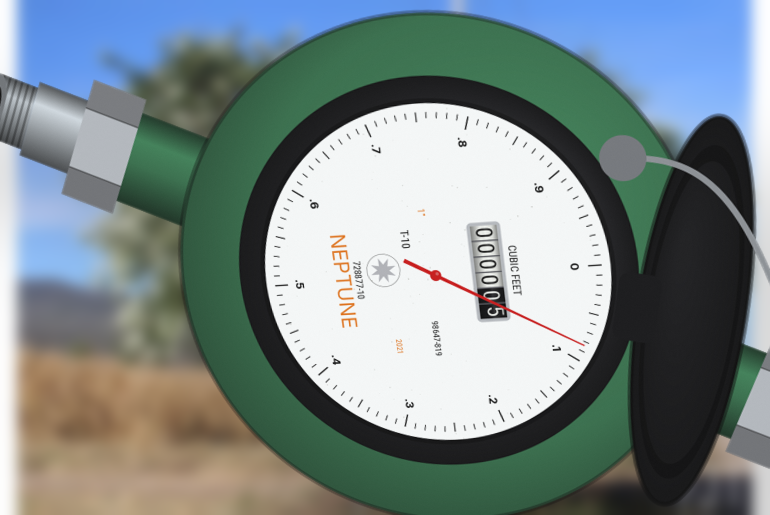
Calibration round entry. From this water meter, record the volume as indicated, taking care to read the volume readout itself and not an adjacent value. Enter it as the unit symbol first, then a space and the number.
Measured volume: ft³ 5.08
